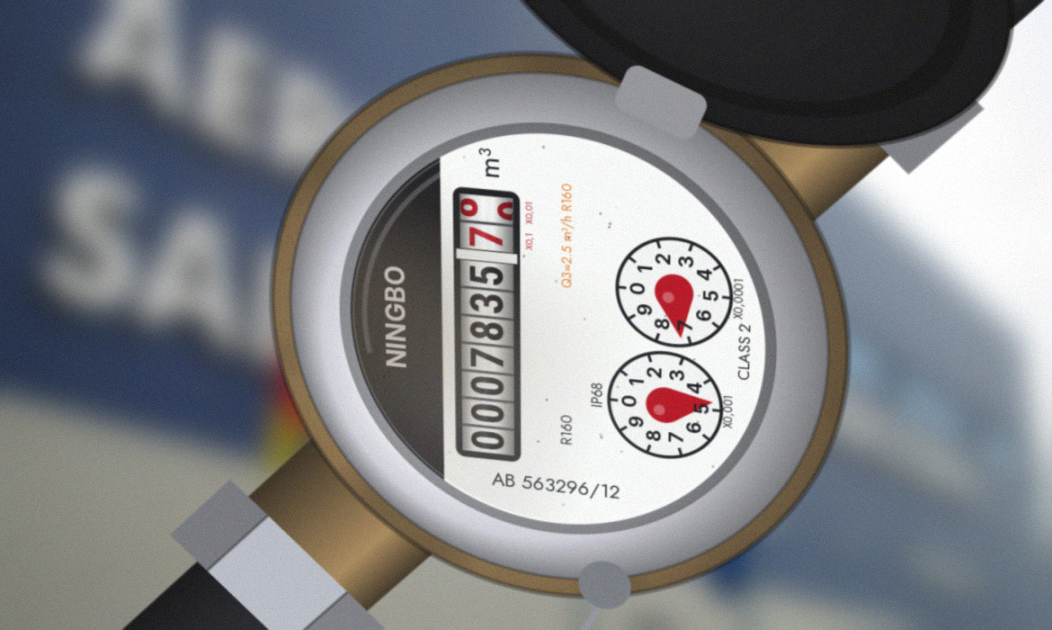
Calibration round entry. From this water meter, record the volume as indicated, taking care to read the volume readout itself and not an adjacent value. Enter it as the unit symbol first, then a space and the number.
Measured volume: m³ 7835.7847
